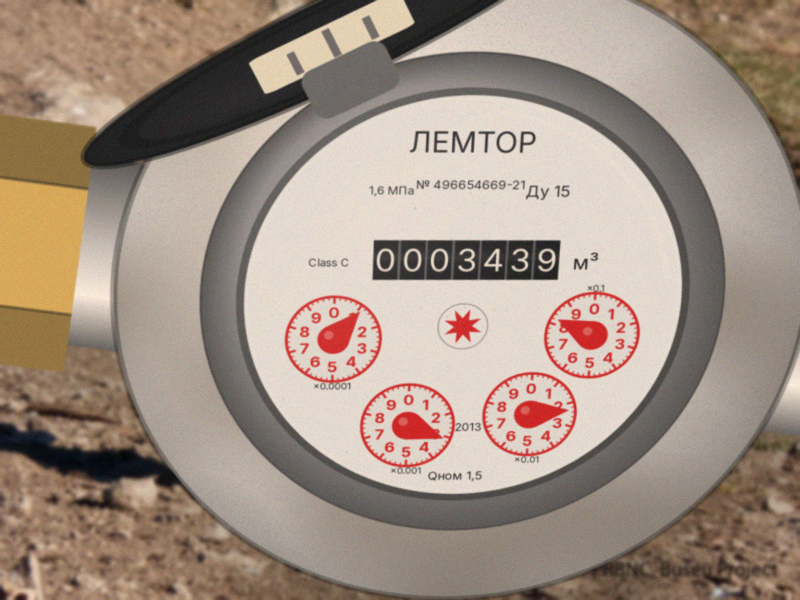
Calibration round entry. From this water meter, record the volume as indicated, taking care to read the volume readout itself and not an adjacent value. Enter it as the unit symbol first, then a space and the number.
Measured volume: m³ 3439.8231
